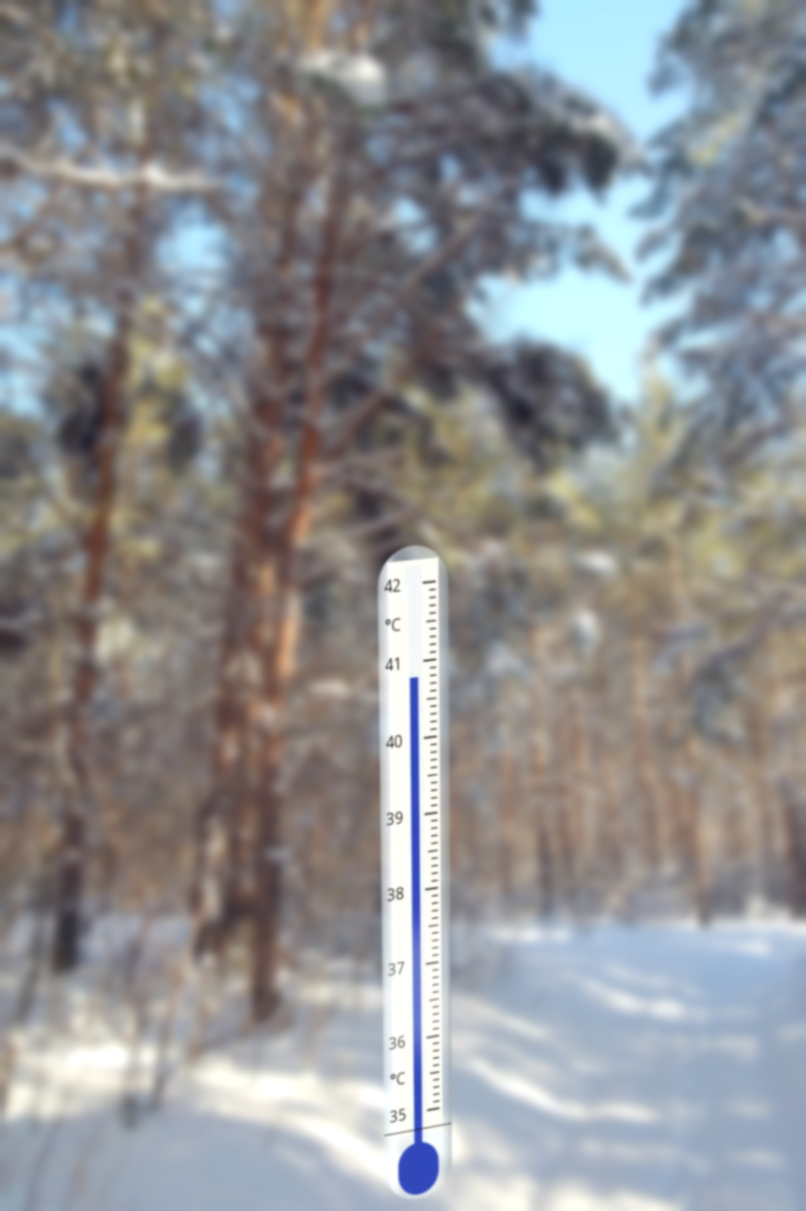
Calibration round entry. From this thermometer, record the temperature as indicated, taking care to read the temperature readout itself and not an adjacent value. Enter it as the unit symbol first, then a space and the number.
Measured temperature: °C 40.8
